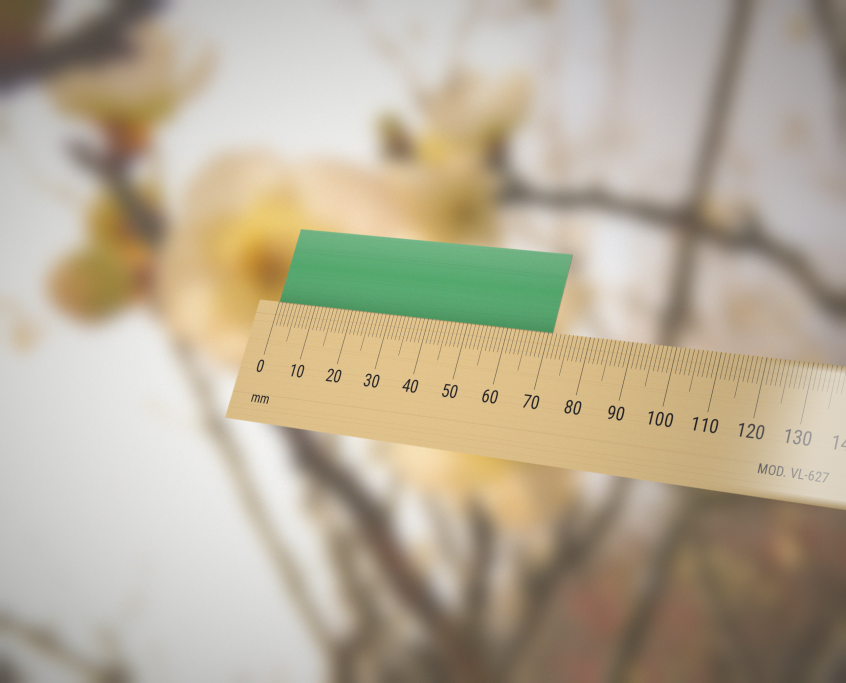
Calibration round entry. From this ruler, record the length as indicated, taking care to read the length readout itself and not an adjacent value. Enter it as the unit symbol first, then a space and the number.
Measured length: mm 71
